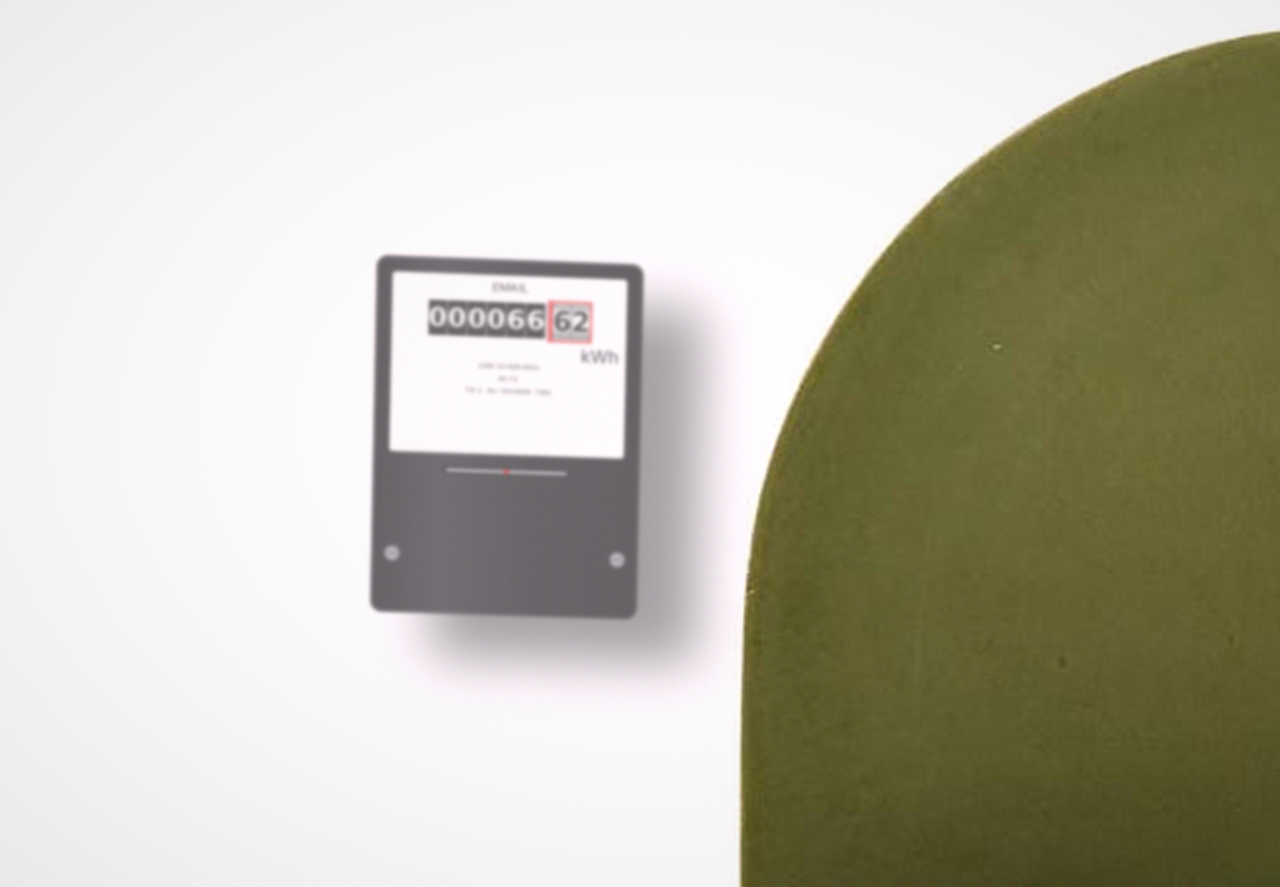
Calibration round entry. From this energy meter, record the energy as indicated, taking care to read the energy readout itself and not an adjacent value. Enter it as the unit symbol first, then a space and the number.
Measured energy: kWh 66.62
